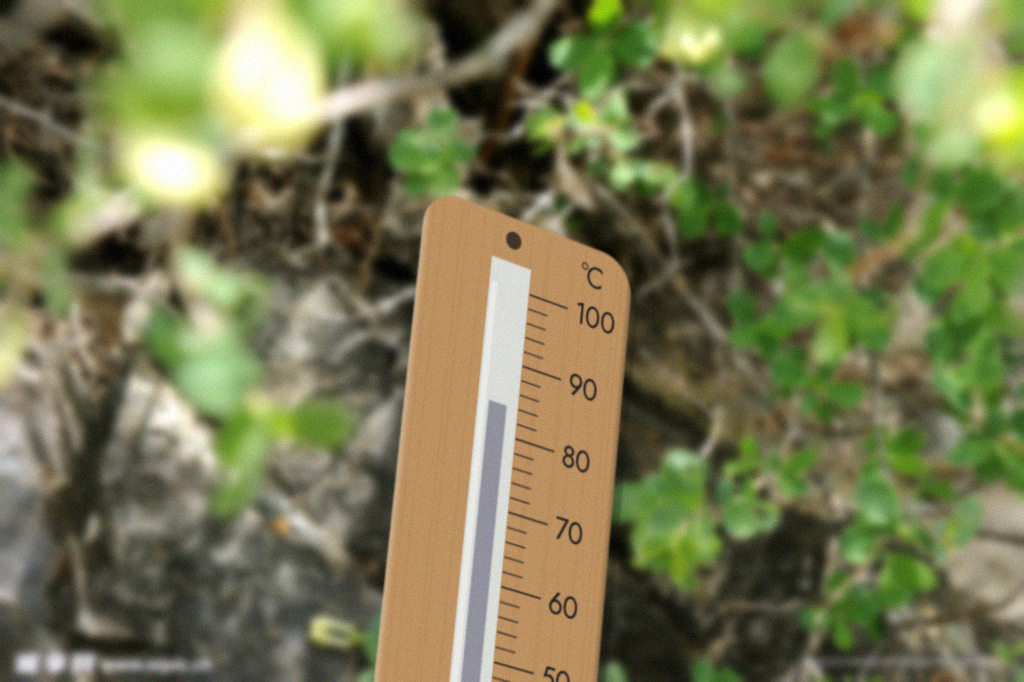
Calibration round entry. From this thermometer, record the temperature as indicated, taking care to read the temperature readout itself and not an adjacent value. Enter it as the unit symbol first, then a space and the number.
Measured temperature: °C 84
